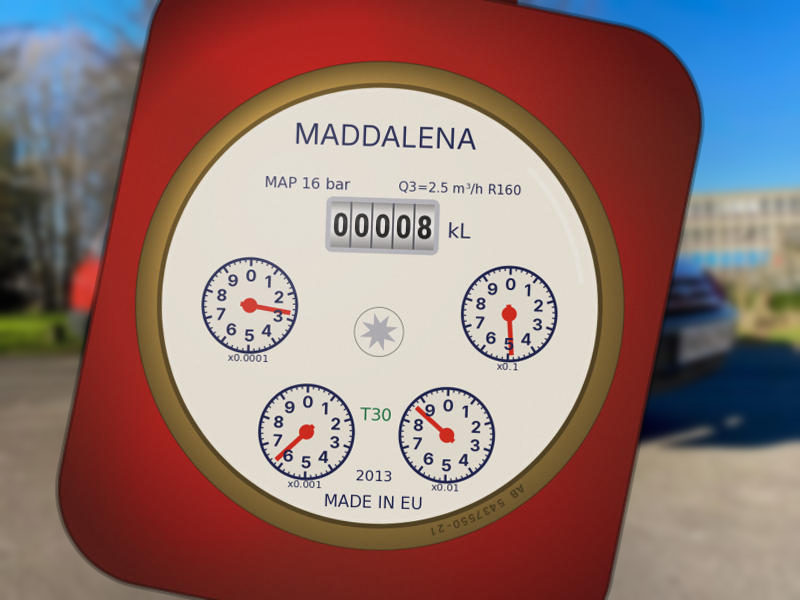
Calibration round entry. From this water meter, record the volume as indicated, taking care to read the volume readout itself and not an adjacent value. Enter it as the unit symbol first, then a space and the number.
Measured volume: kL 8.4862
